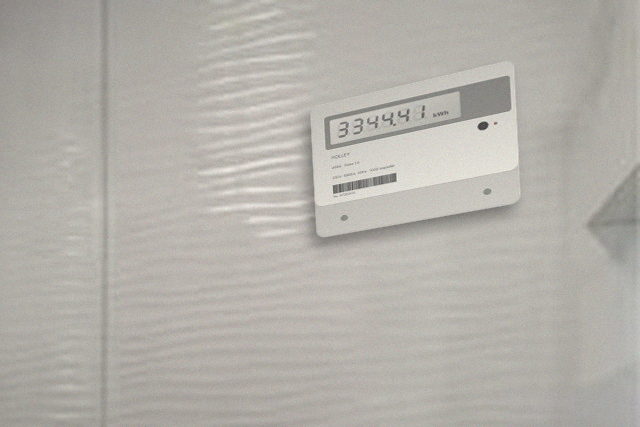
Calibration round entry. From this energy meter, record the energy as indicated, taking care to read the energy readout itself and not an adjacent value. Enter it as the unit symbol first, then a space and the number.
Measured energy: kWh 3344.41
